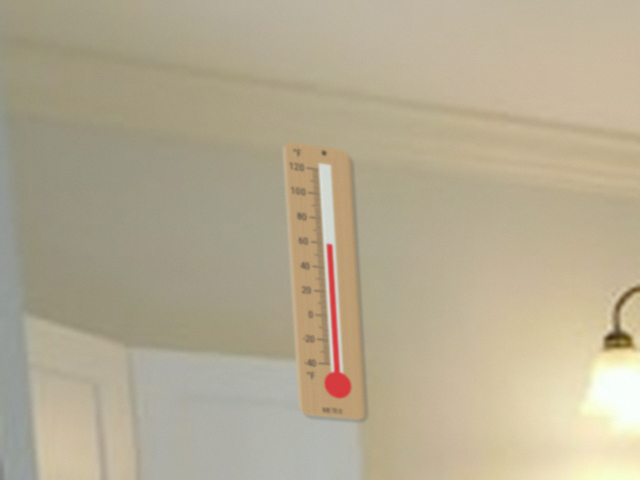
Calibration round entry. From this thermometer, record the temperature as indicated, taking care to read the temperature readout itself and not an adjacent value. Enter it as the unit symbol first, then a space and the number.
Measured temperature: °F 60
